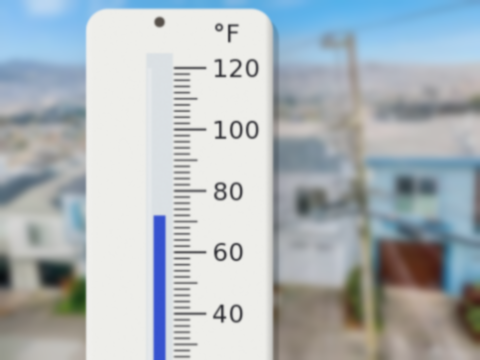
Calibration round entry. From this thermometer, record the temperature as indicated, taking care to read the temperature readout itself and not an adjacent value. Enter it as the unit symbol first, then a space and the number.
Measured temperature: °F 72
